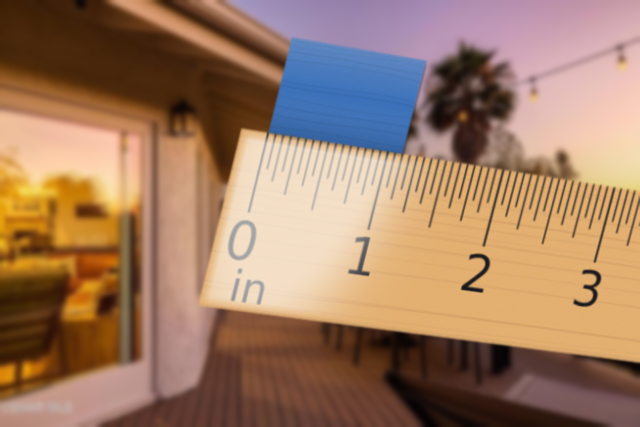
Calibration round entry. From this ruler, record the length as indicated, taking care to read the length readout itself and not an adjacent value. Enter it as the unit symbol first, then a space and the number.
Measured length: in 1.125
